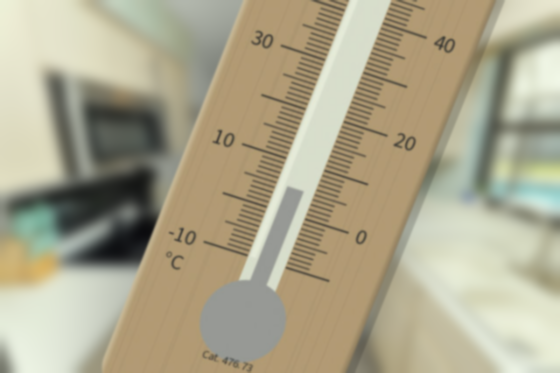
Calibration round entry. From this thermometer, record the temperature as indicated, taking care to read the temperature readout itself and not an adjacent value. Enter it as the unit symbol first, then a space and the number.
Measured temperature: °C 5
